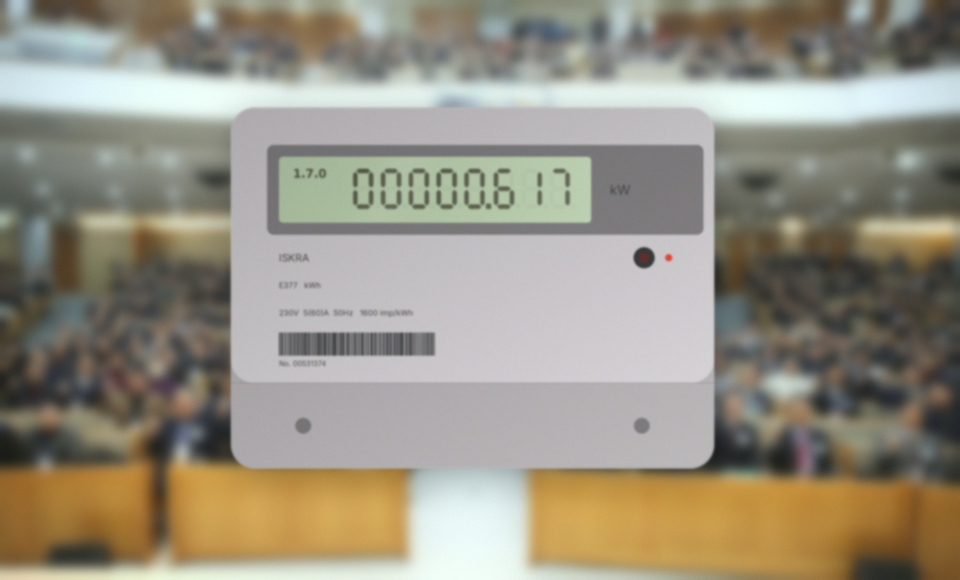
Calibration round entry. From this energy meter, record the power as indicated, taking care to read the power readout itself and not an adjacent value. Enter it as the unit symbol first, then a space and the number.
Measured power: kW 0.617
